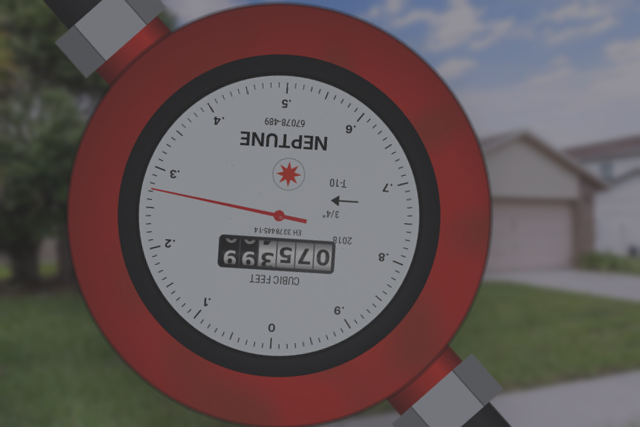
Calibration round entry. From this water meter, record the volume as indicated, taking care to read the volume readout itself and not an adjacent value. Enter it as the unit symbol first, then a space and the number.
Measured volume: ft³ 75399.27
